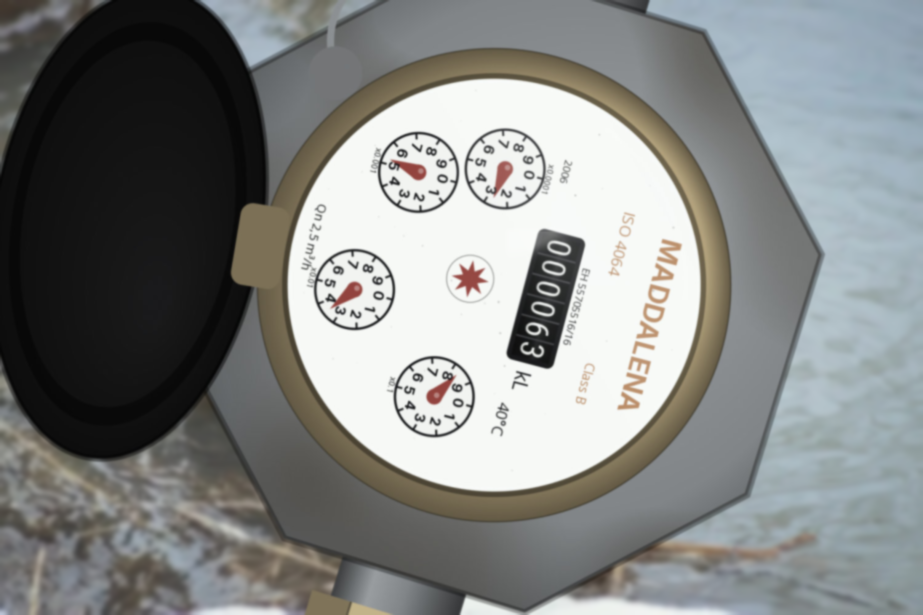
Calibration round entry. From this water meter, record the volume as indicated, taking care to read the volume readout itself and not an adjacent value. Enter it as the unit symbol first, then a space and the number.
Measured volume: kL 63.8352
